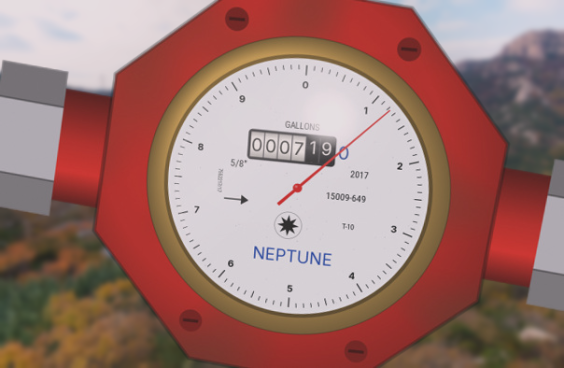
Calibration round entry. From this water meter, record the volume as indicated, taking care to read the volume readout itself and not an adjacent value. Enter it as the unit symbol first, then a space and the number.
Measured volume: gal 7191.2
